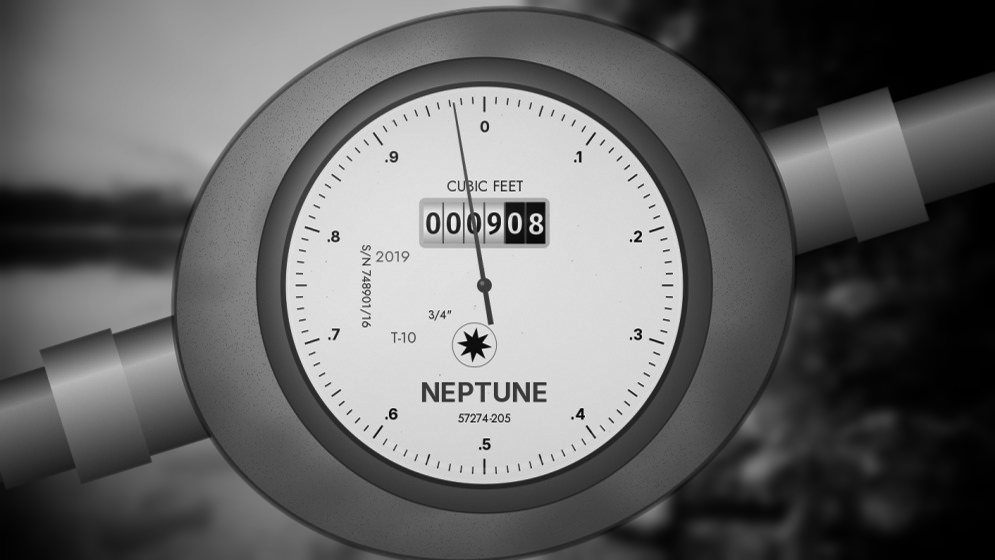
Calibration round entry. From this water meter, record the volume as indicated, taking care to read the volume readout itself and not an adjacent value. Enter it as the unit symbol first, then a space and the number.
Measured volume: ft³ 907.97
